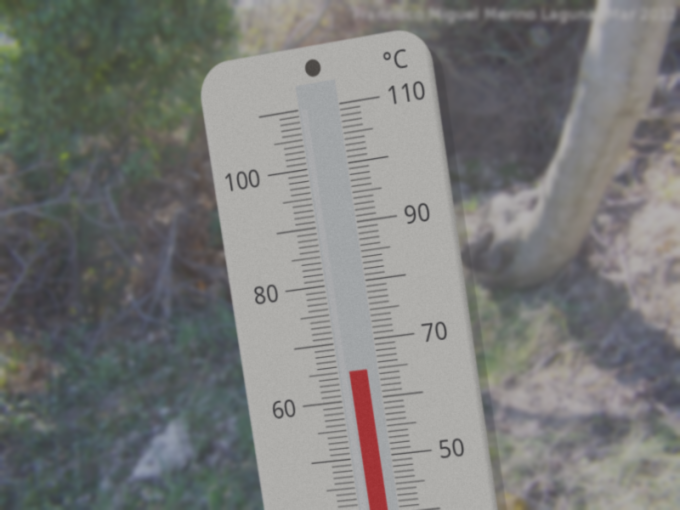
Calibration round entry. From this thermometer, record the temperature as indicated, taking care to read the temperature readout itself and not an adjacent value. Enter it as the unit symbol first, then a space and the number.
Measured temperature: °C 65
